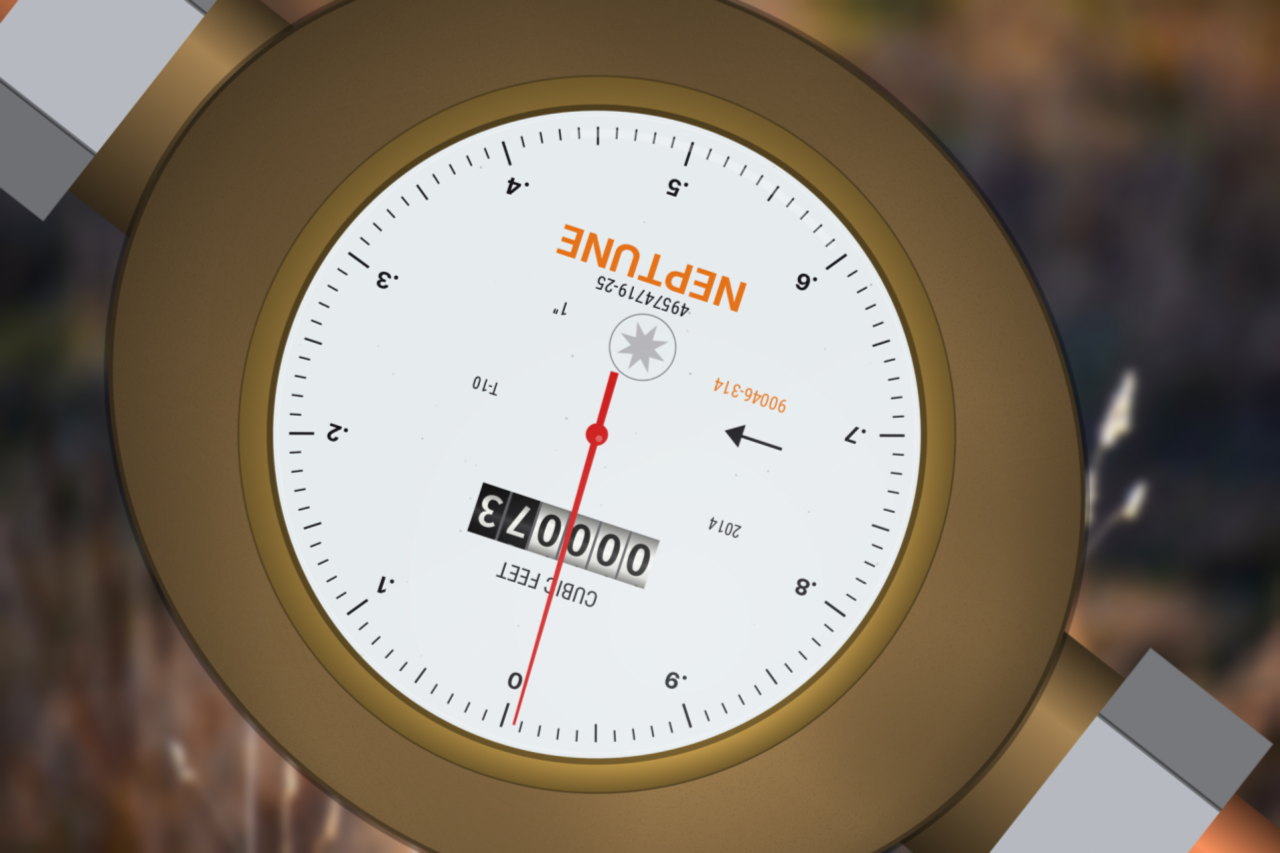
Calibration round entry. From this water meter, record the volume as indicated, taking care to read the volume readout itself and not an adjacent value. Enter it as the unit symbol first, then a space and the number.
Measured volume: ft³ 72.99
